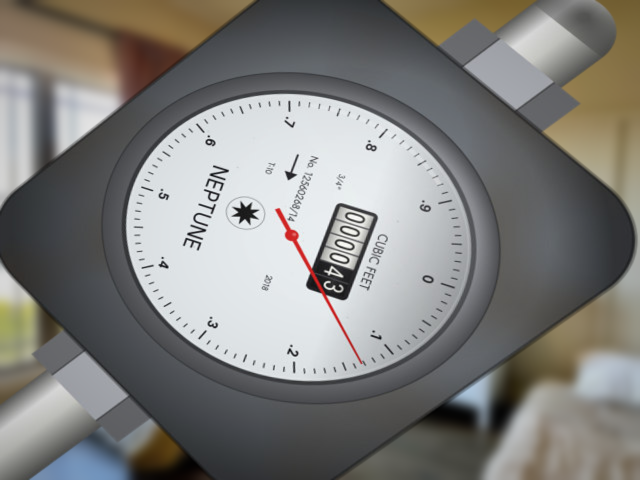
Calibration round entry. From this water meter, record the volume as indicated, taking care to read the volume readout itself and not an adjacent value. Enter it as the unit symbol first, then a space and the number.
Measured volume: ft³ 43.13
